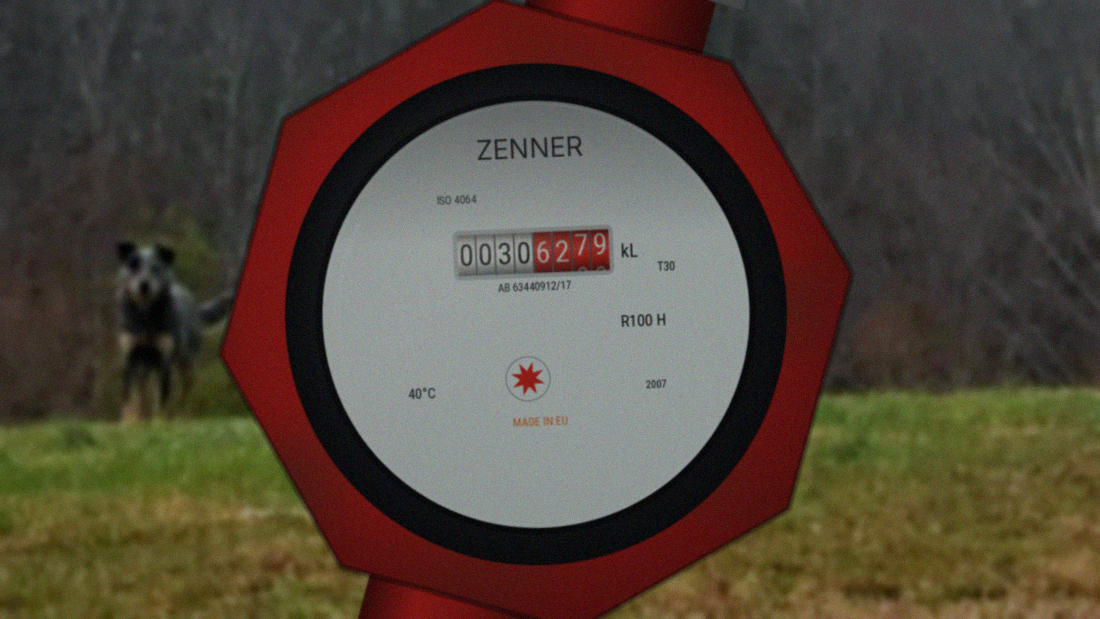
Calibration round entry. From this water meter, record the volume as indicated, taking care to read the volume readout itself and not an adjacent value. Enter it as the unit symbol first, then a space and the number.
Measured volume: kL 30.6279
